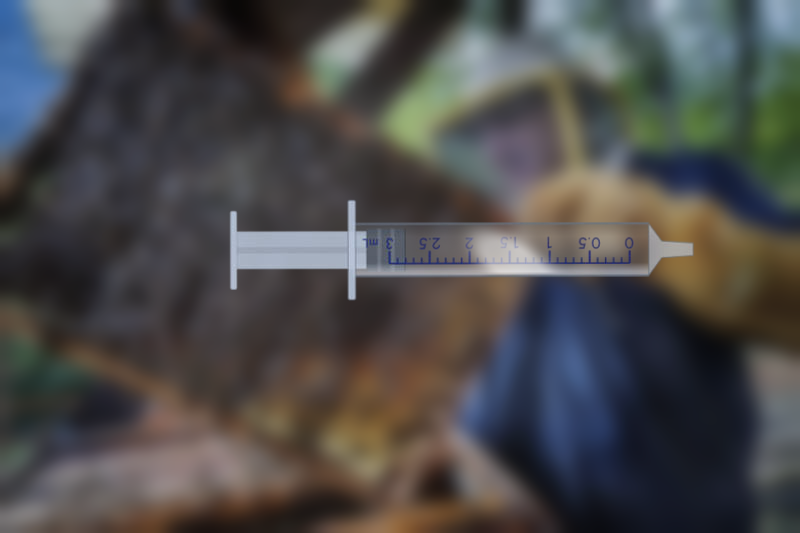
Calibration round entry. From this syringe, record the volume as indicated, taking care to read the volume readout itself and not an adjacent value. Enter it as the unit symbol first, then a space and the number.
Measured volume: mL 2.8
